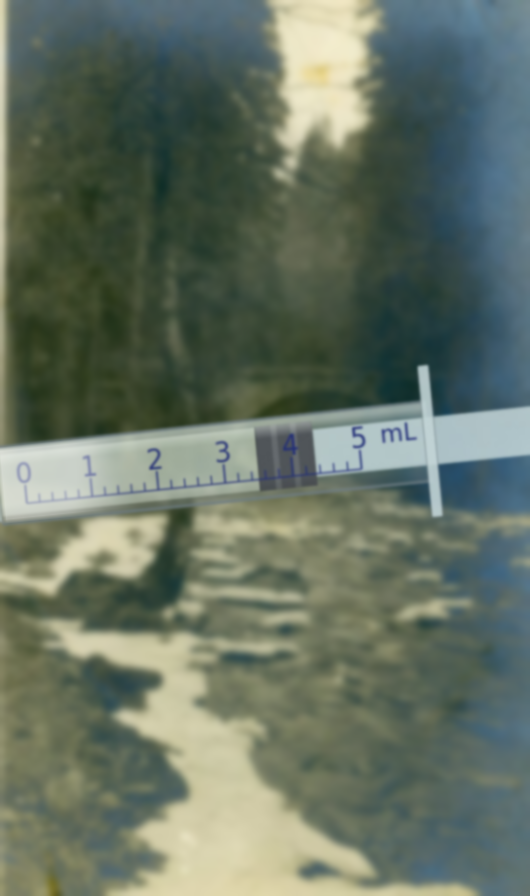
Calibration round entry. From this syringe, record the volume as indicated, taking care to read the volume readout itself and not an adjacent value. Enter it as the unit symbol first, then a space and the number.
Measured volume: mL 3.5
